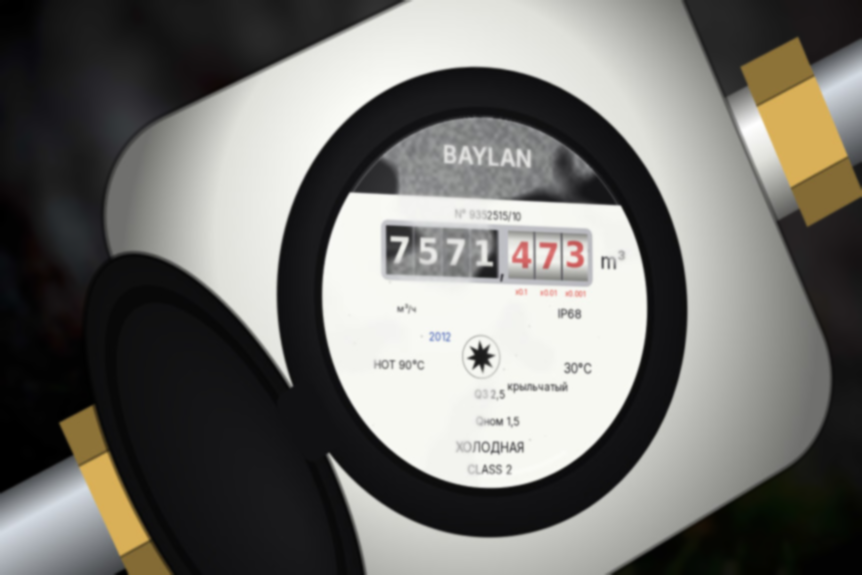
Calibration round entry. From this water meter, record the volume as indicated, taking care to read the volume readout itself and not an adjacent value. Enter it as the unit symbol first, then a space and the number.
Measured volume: m³ 7571.473
